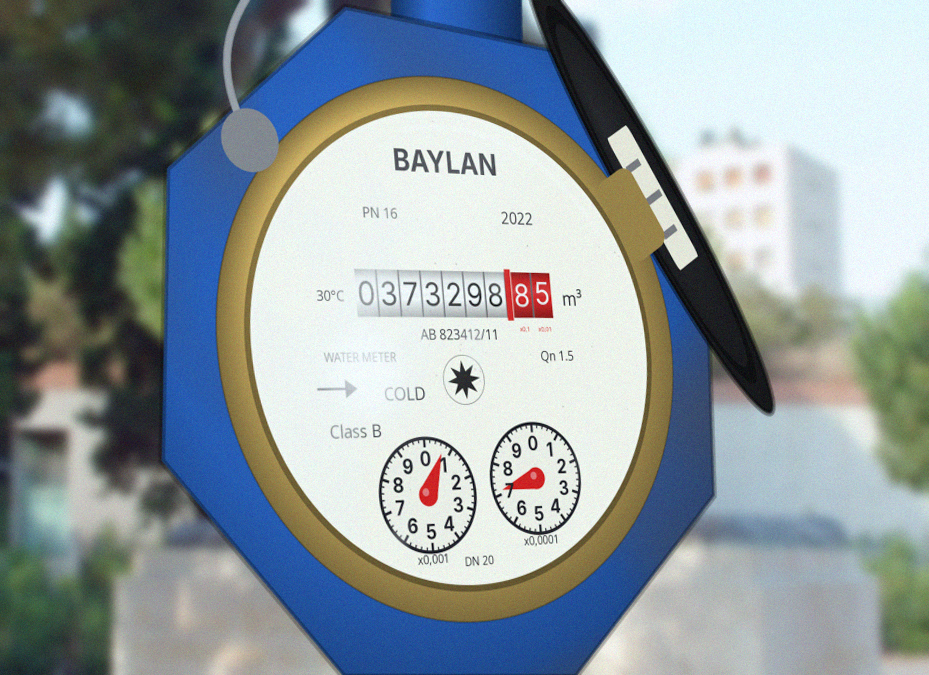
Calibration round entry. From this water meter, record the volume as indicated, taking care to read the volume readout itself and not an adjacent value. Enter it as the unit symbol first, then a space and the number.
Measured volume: m³ 373298.8507
